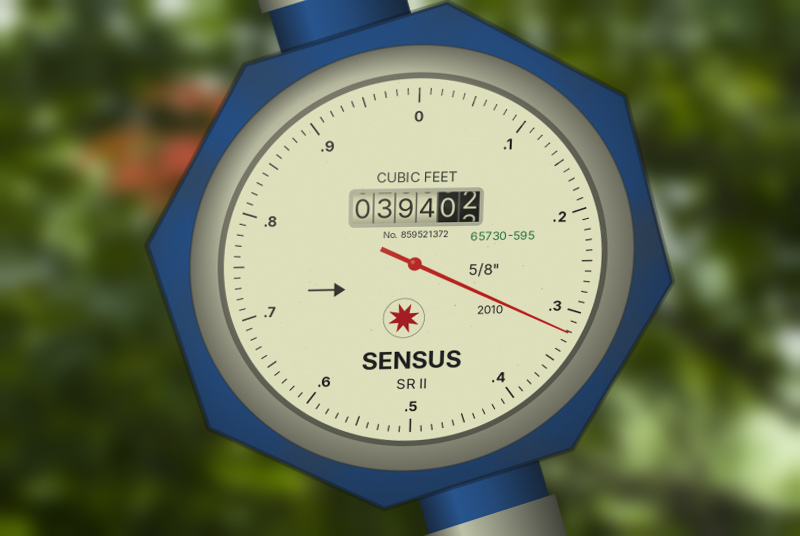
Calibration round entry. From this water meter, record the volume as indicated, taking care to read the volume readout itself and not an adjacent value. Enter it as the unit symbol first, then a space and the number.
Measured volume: ft³ 39402.32
